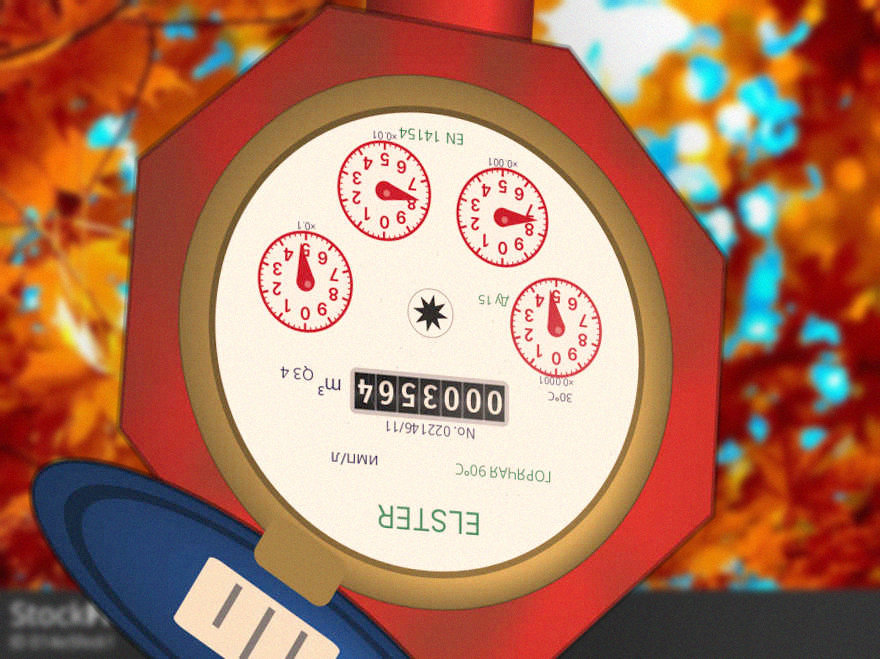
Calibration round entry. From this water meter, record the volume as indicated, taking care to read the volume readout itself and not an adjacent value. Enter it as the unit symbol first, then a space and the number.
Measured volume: m³ 3564.4774
